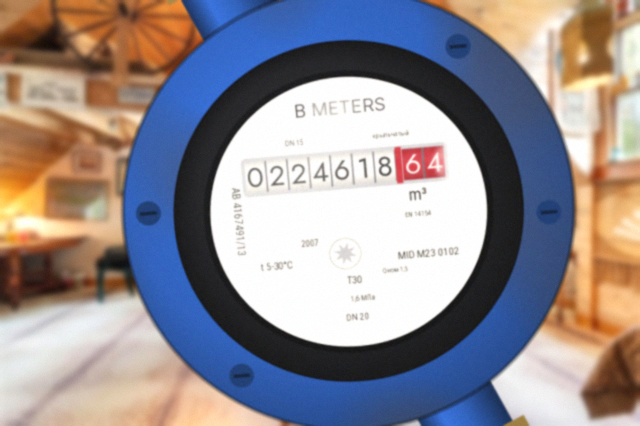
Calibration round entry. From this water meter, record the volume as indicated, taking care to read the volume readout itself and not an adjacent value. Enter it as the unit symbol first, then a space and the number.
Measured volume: m³ 224618.64
